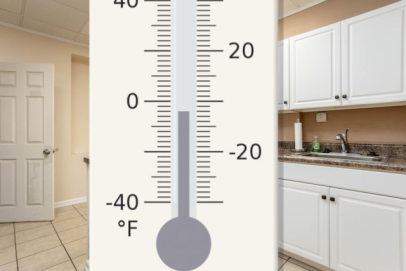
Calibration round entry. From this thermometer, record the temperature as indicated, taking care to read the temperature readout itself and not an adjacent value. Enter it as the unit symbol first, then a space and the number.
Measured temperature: °F -4
